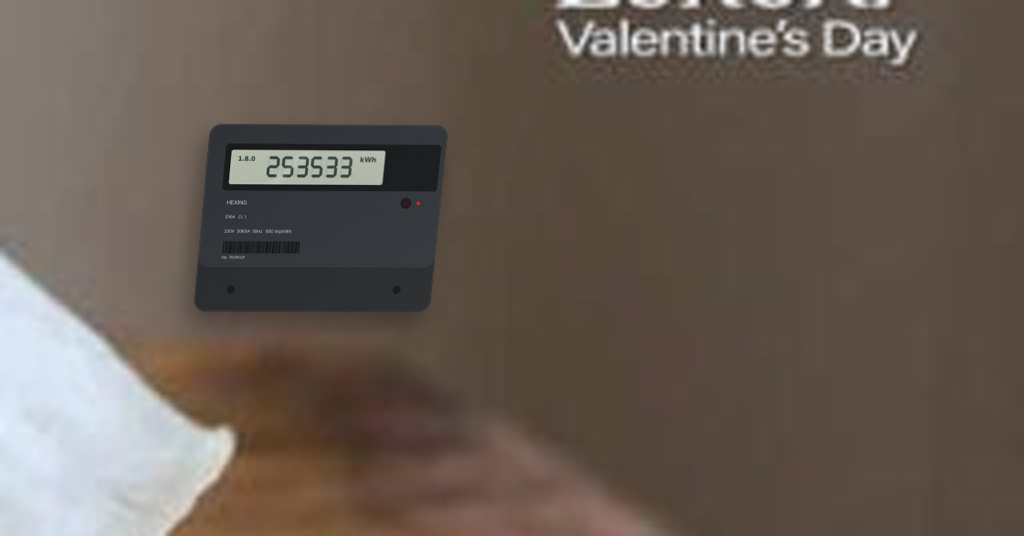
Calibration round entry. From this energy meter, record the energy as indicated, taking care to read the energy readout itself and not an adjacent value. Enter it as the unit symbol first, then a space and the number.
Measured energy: kWh 253533
